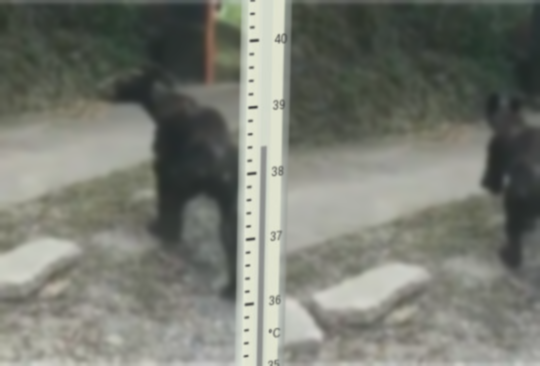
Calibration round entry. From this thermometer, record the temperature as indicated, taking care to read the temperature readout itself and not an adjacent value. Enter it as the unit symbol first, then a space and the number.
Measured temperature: °C 38.4
